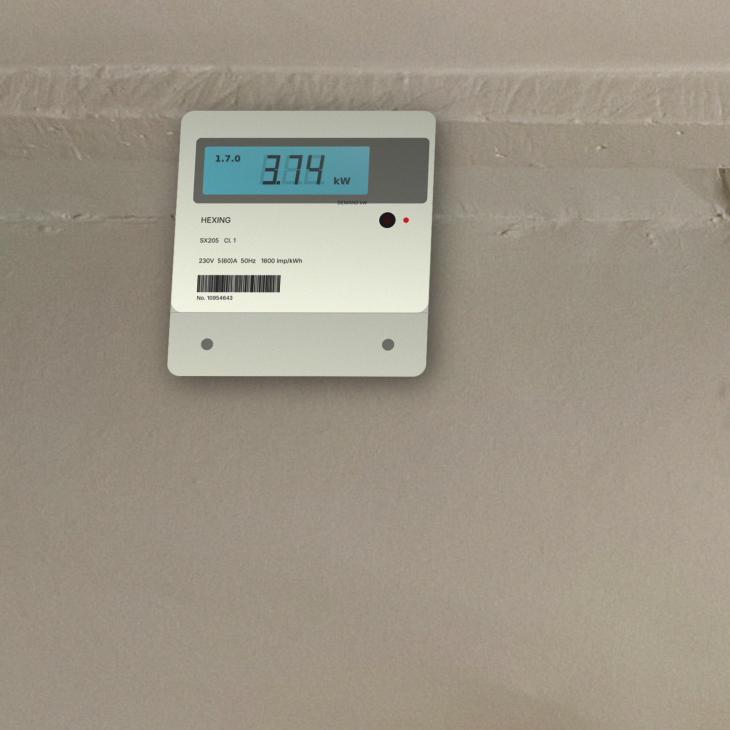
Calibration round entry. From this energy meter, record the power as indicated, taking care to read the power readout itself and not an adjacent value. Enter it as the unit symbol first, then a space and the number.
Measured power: kW 3.74
